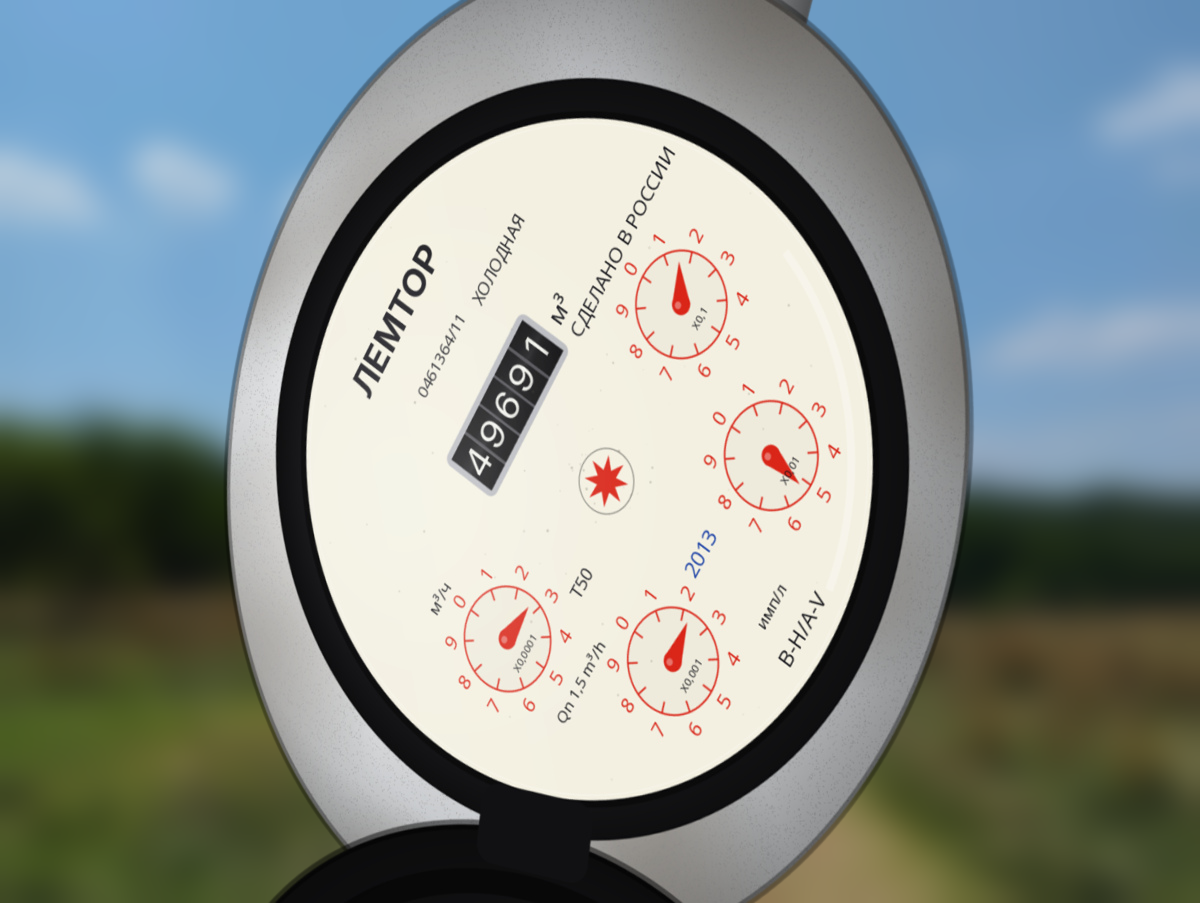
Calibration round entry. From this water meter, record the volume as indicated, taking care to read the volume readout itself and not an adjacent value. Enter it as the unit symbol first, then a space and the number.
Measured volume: m³ 49691.1522
